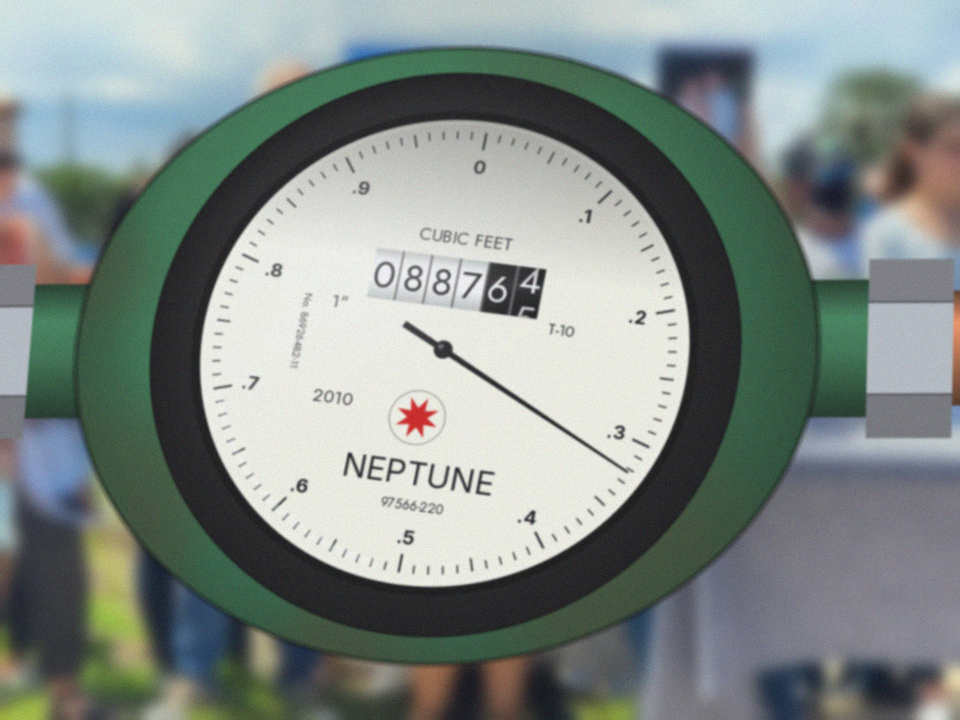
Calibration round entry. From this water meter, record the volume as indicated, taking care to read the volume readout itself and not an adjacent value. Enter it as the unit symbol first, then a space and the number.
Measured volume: ft³ 88764.32
